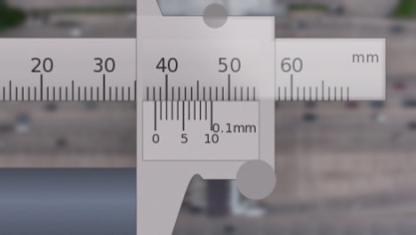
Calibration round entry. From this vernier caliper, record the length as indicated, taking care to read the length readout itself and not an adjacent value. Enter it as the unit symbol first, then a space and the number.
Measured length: mm 38.2
